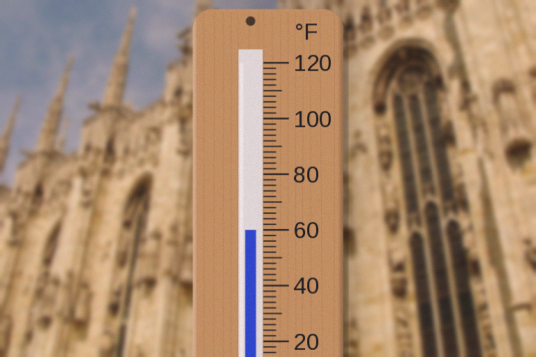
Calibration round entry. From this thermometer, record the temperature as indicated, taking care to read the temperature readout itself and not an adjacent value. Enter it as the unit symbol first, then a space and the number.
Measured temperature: °F 60
